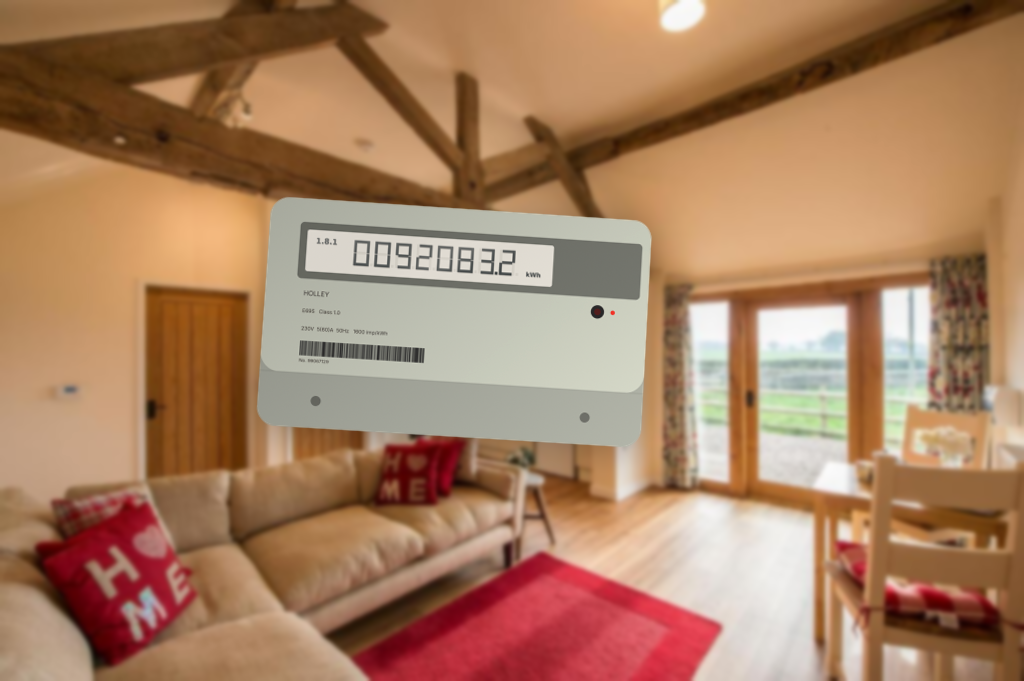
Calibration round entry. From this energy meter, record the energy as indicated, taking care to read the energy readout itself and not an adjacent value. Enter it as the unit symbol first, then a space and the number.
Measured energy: kWh 92083.2
